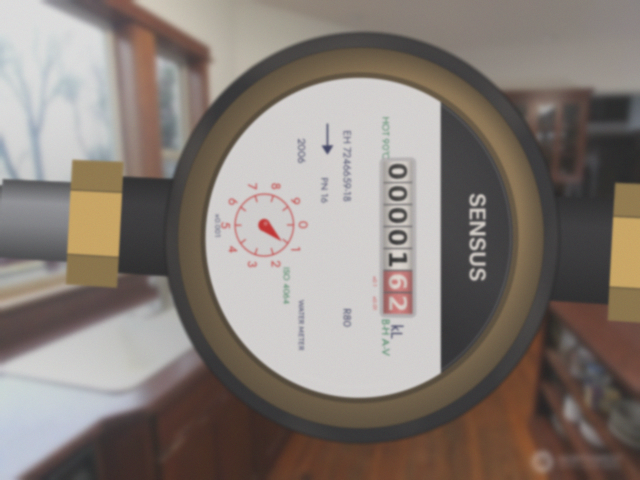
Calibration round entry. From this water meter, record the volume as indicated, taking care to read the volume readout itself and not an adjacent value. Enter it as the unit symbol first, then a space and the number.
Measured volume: kL 1.621
